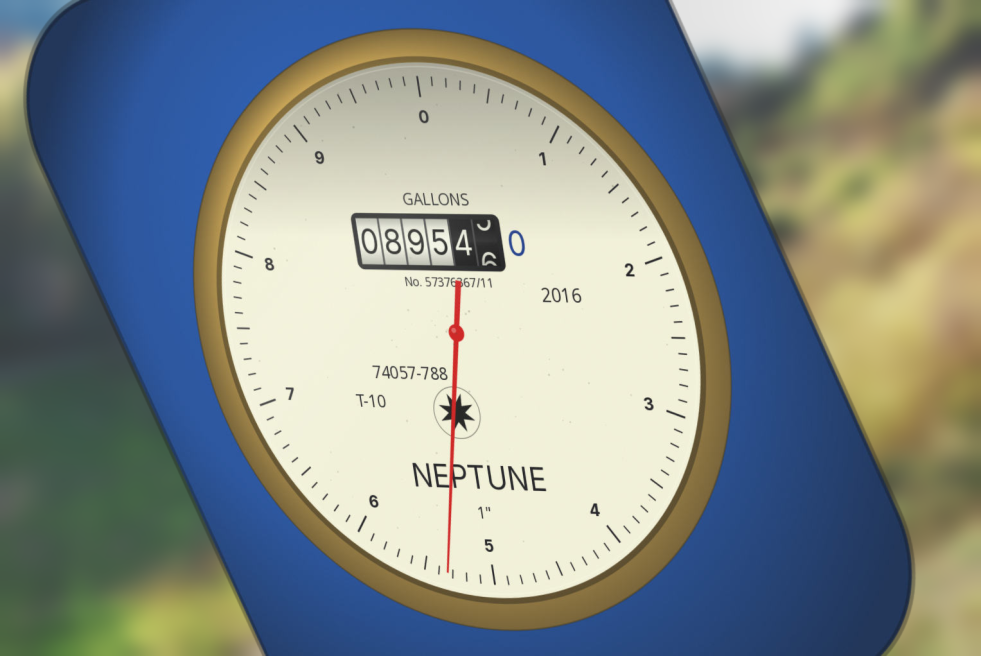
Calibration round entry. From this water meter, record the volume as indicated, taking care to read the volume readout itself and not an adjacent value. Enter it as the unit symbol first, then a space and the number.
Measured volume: gal 895455.3
